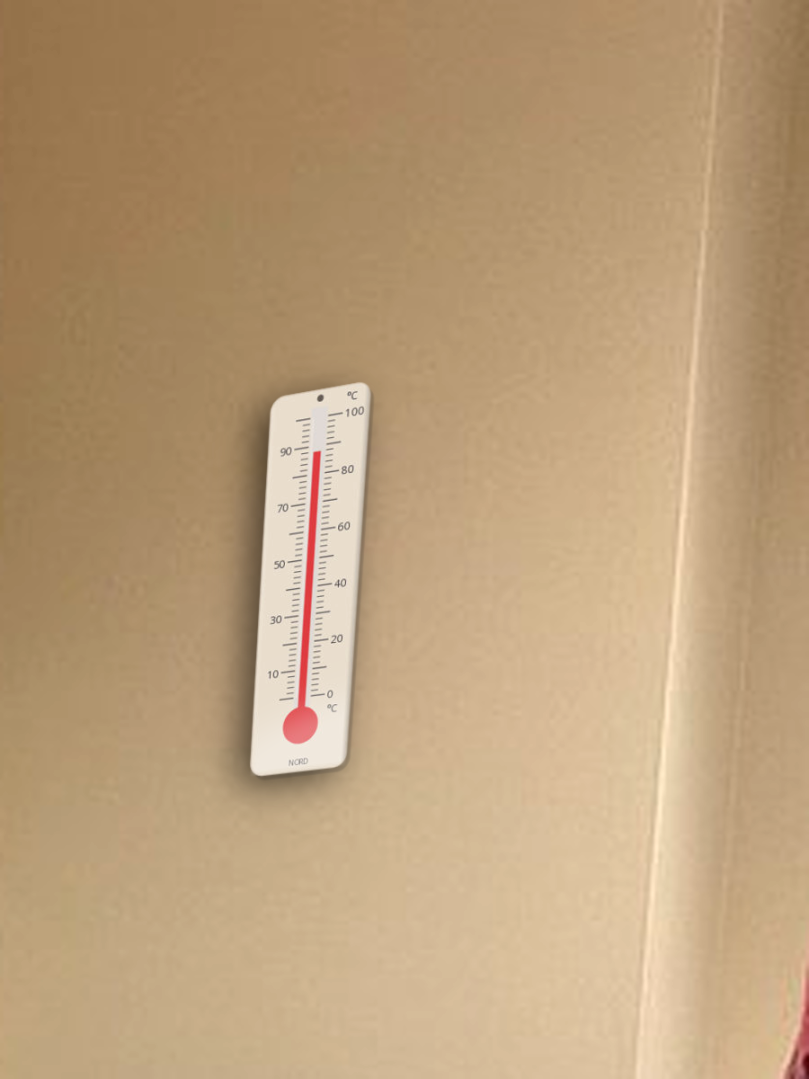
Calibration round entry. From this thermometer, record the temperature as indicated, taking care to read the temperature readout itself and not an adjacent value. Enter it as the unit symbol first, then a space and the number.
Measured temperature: °C 88
